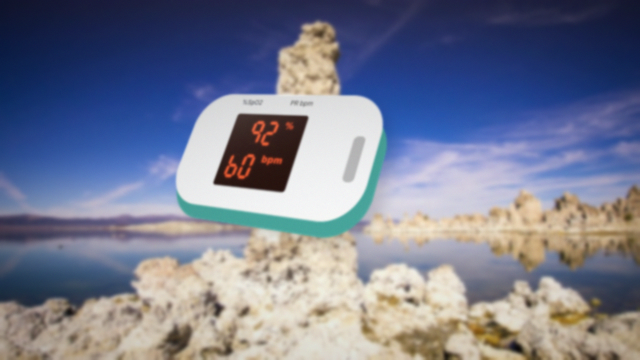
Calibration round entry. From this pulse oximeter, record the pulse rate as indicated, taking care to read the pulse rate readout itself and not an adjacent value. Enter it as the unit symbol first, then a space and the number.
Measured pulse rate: bpm 60
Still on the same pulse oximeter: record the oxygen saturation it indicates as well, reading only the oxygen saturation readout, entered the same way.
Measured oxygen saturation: % 92
